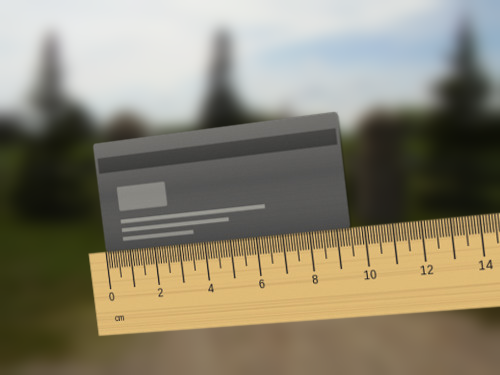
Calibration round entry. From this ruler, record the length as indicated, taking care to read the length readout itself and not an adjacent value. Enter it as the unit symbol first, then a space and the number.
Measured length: cm 9.5
